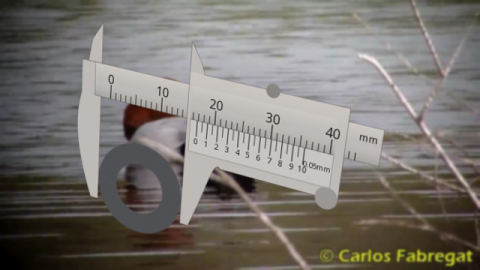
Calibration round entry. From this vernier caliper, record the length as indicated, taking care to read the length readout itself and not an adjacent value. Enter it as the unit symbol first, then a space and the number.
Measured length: mm 16.8
